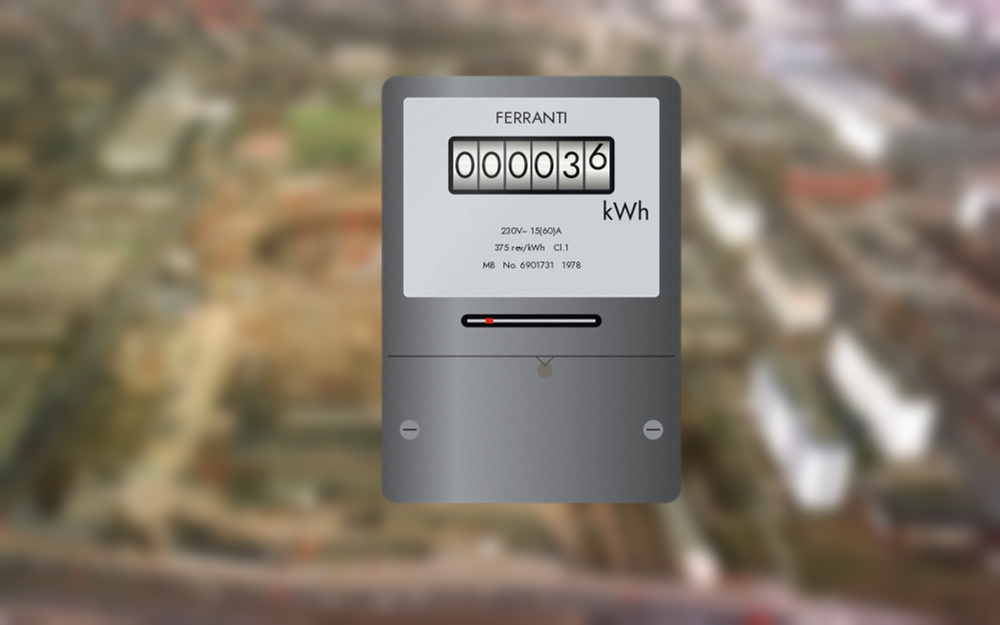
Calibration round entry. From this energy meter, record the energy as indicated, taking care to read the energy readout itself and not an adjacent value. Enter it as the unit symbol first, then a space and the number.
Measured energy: kWh 36
